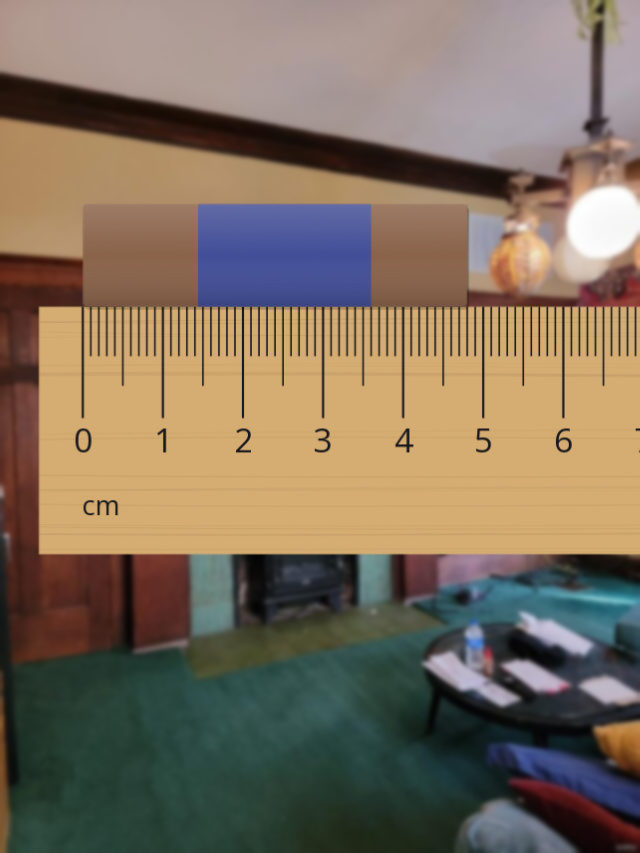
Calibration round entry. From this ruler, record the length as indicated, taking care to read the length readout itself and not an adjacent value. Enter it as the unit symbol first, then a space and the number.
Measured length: cm 4.8
